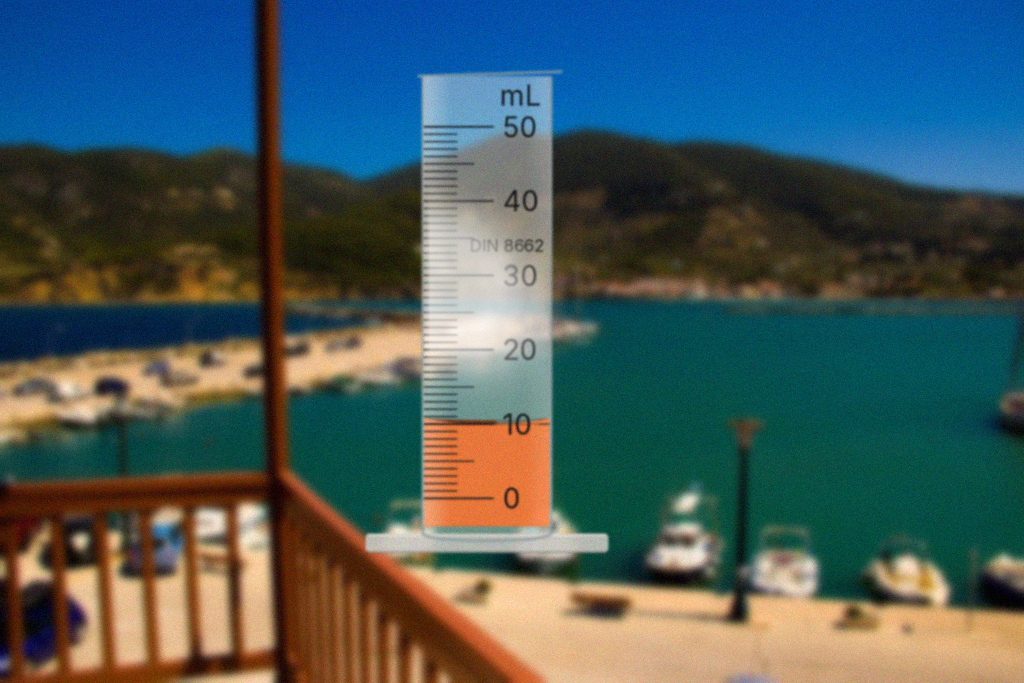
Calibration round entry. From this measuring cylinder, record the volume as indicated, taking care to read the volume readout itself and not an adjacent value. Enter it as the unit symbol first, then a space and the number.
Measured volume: mL 10
